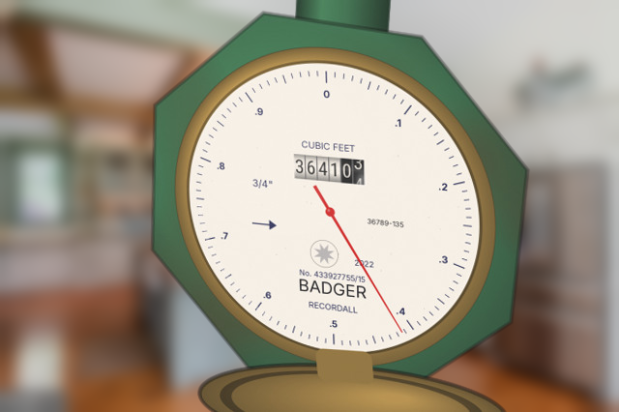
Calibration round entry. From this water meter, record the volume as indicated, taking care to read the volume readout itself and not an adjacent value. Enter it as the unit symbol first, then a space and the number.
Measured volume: ft³ 364103.41
